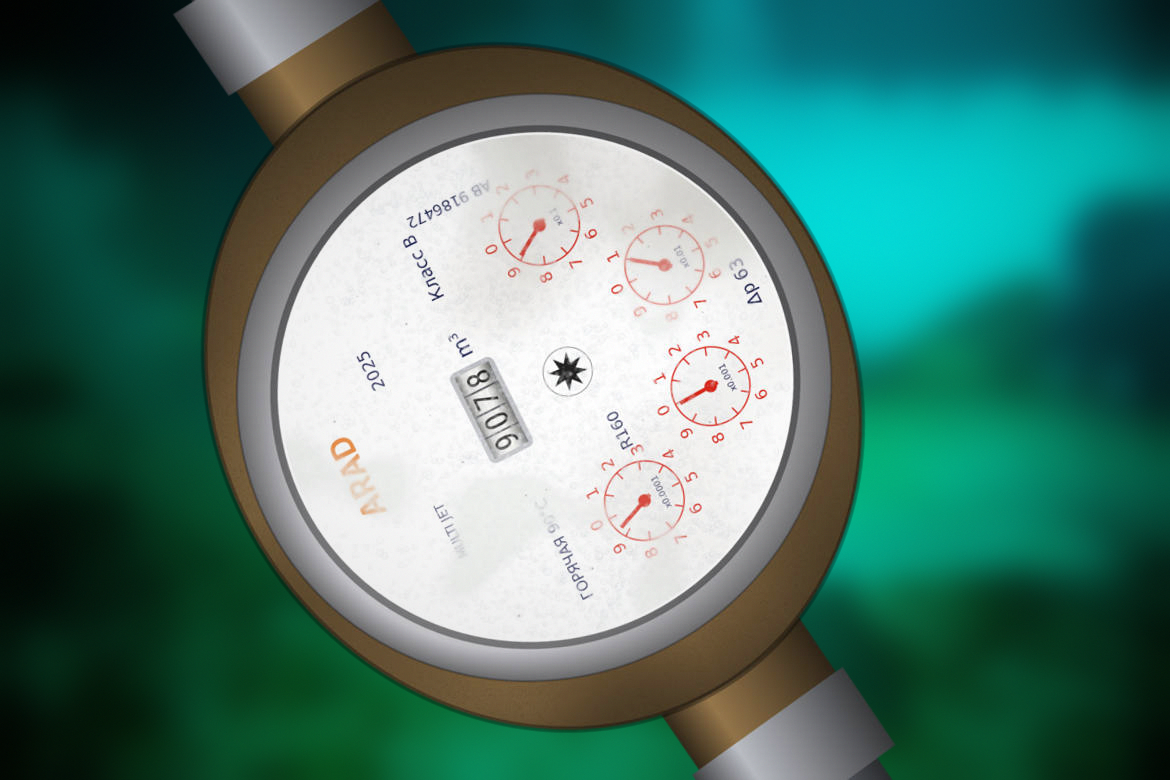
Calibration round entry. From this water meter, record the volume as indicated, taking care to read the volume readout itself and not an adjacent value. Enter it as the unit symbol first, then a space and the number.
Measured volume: m³ 9077.9099
